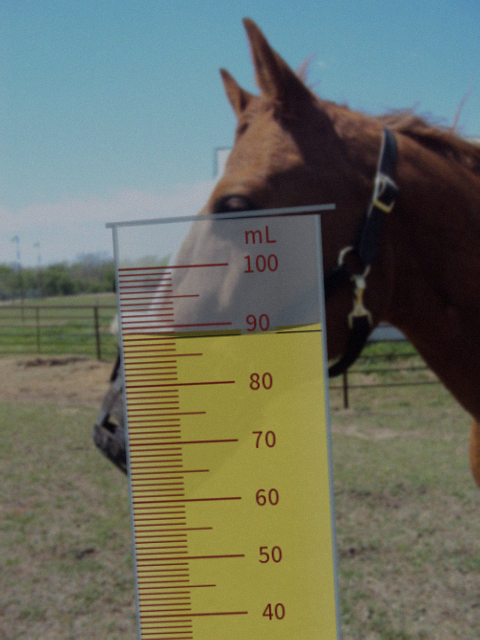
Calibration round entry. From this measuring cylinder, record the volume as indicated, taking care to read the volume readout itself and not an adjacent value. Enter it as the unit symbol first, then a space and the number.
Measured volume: mL 88
